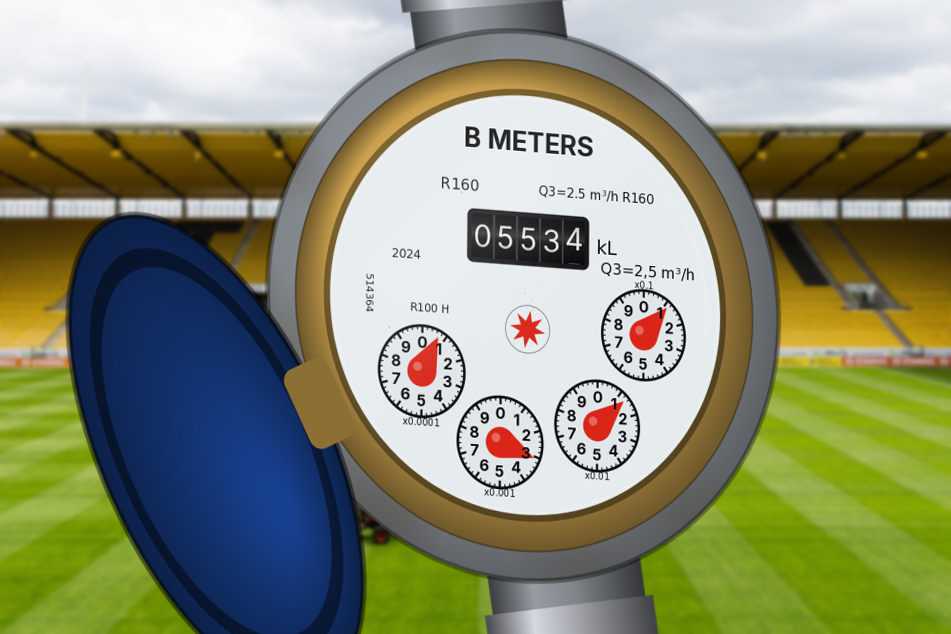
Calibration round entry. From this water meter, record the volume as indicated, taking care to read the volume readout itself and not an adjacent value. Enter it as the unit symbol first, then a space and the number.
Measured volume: kL 5534.1130
